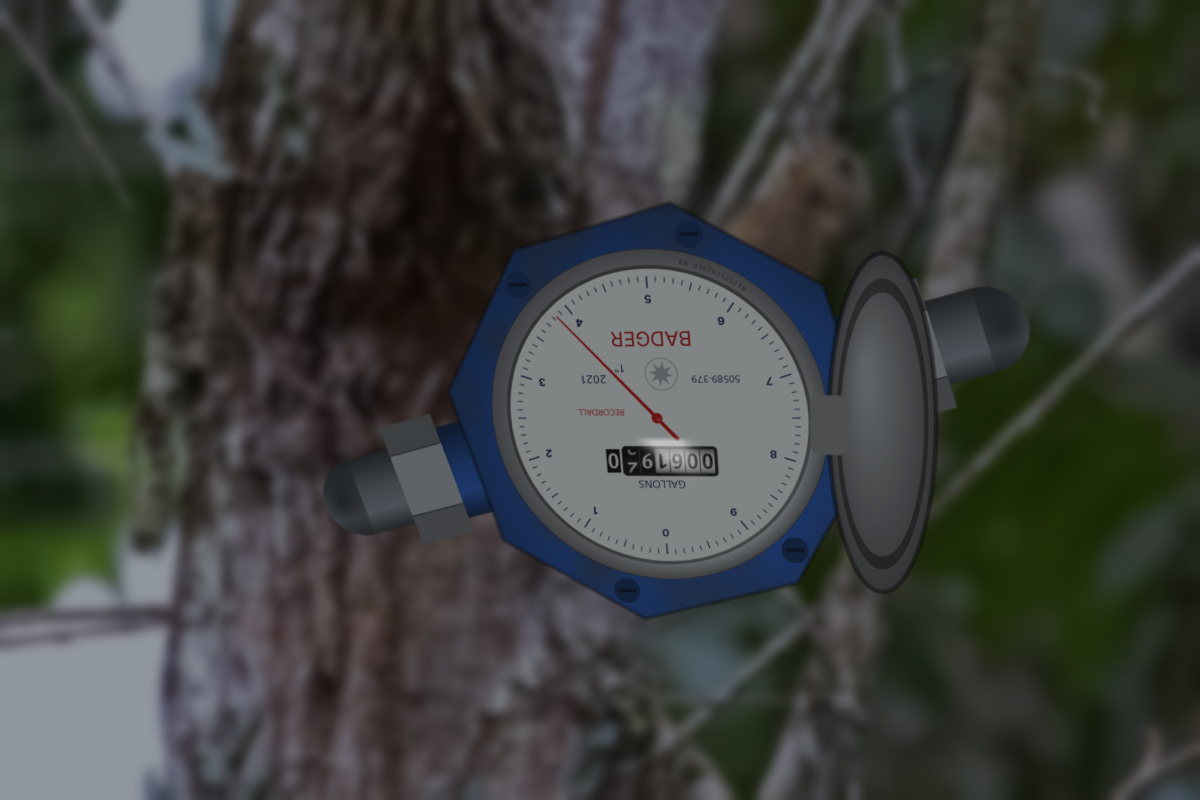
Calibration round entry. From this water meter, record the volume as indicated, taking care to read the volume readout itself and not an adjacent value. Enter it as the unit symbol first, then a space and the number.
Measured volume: gal 61923.8
